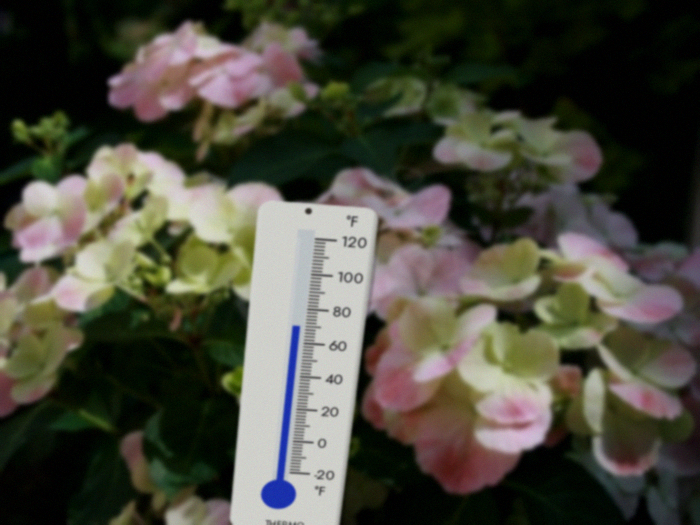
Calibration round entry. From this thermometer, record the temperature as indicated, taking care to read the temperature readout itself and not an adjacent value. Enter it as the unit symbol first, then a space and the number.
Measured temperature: °F 70
